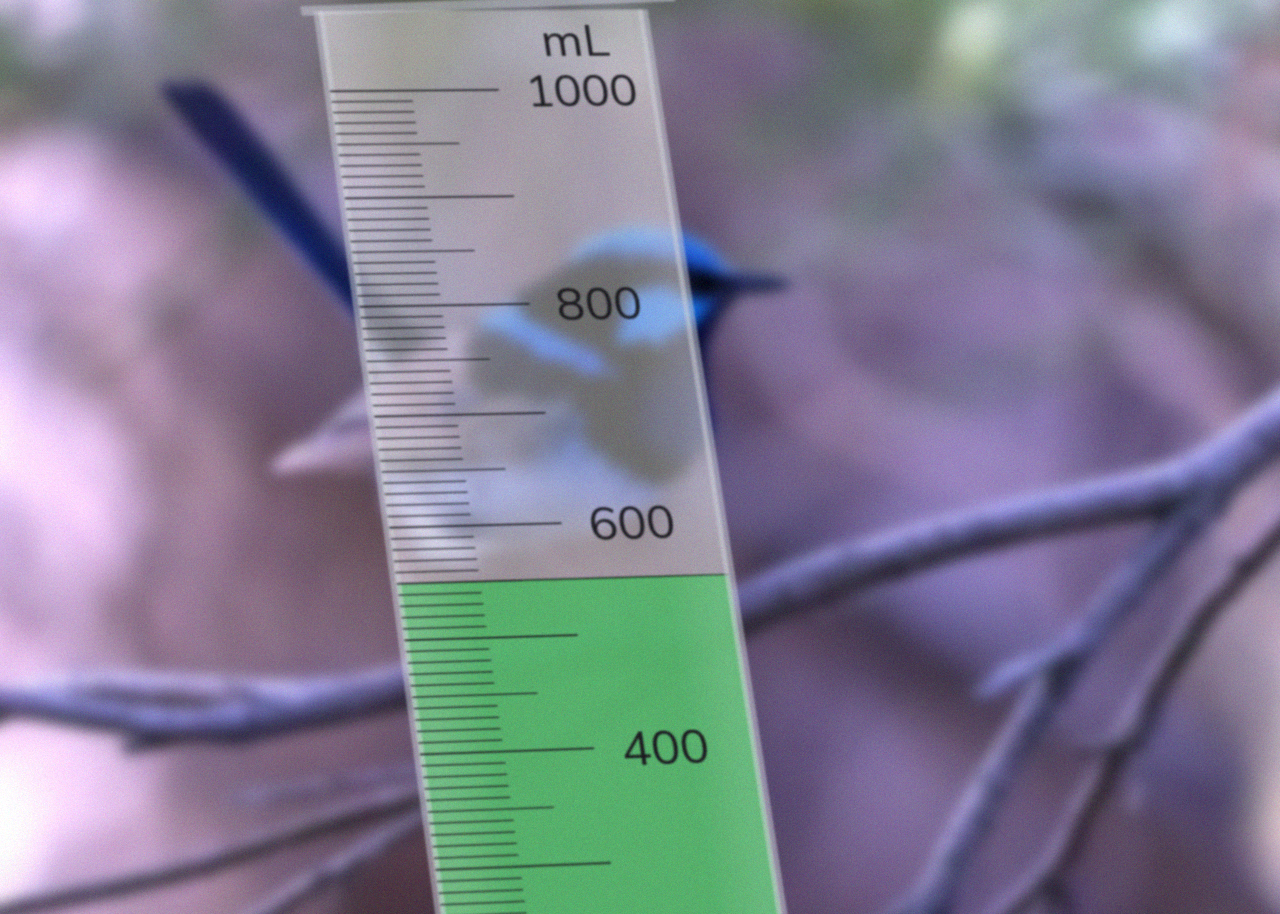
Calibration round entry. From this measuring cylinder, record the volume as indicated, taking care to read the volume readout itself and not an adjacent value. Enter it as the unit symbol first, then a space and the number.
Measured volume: mL 550
